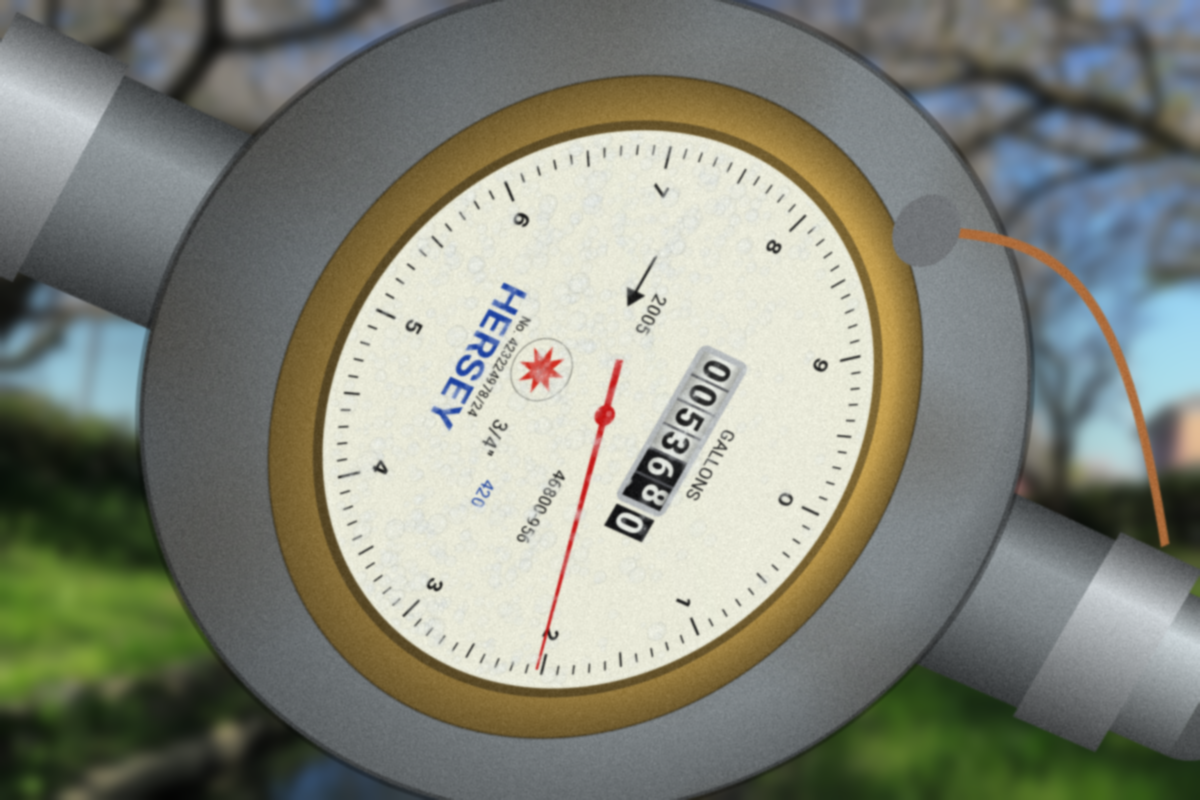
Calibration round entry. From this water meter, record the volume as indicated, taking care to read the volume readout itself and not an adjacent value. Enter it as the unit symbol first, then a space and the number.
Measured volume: gal 53682.0
